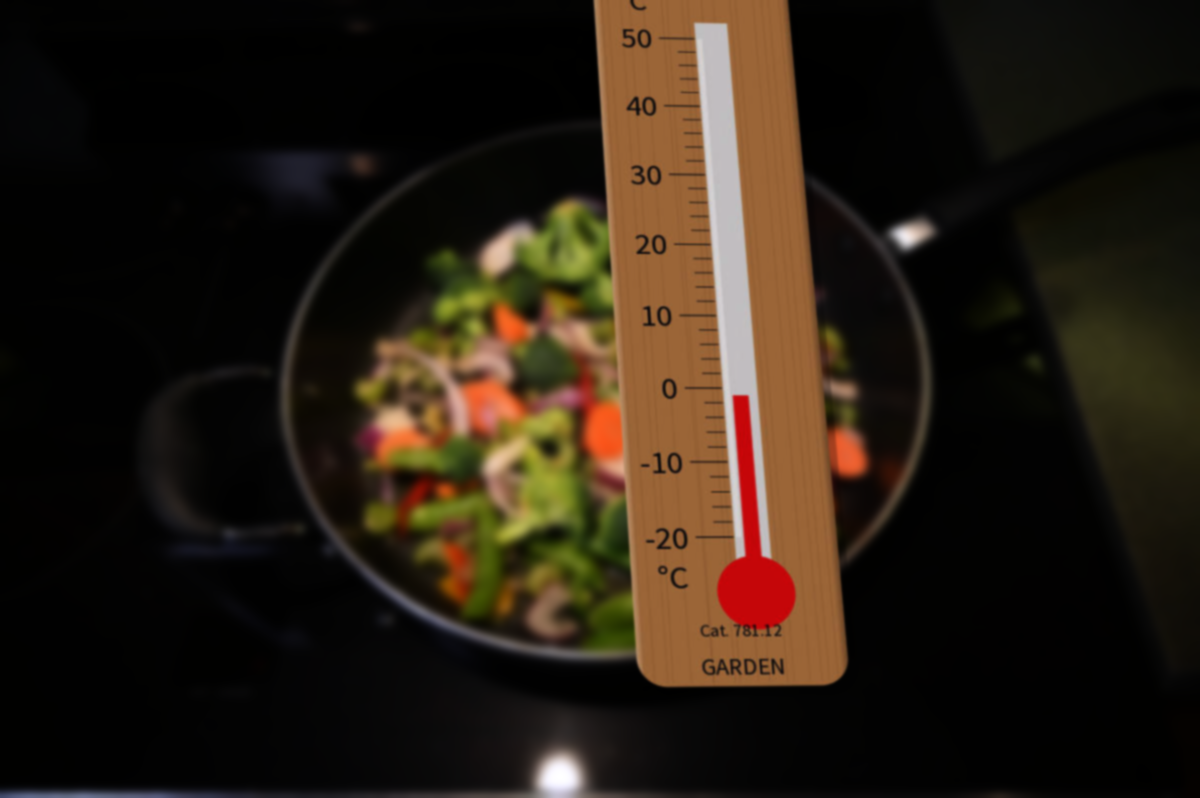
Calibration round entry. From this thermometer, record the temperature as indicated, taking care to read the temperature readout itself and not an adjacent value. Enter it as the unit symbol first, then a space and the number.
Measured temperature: °C -1
